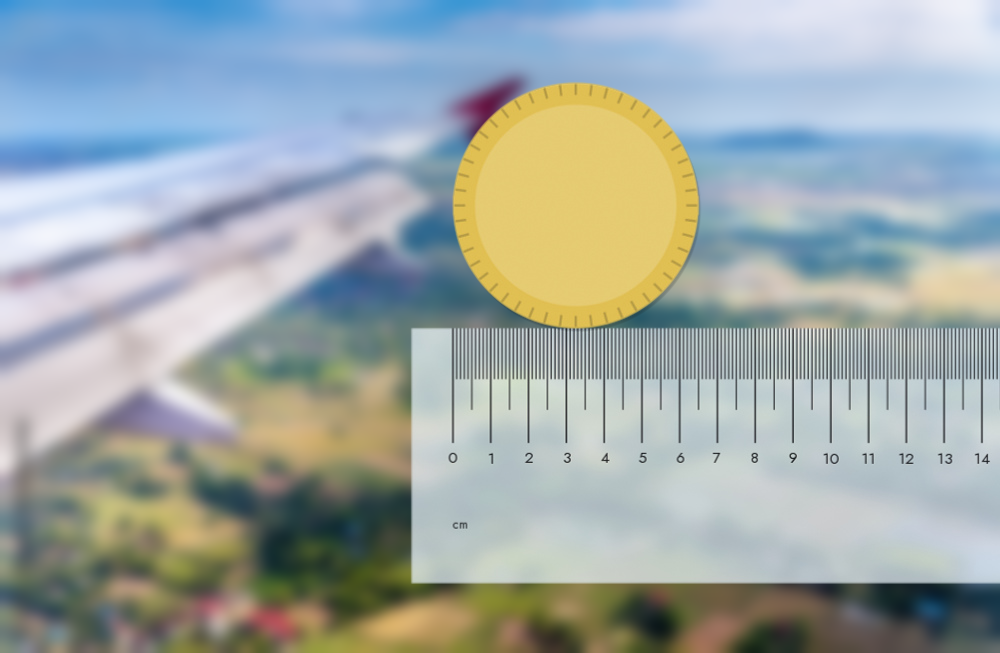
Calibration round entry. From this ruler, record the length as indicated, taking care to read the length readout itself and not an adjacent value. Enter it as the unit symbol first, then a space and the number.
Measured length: cm 6.5
